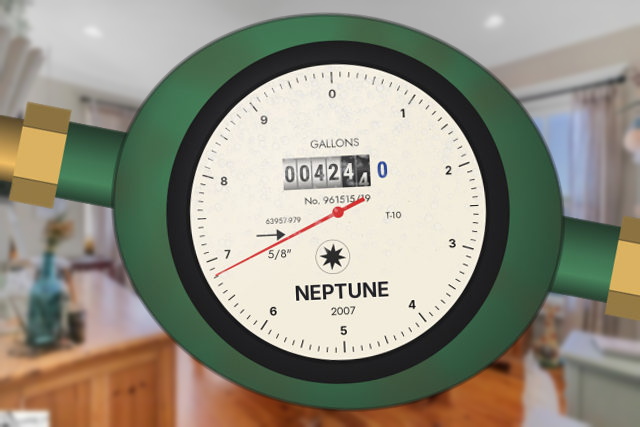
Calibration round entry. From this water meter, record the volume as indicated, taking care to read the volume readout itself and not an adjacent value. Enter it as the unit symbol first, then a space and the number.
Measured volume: gal 42436.8
